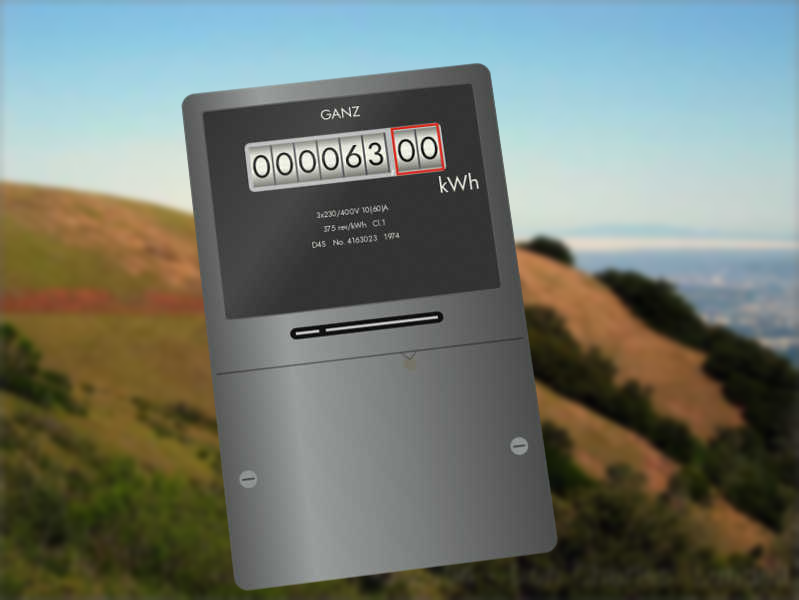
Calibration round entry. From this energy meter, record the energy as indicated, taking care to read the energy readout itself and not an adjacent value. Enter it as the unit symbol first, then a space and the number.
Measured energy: kWh 63.00
